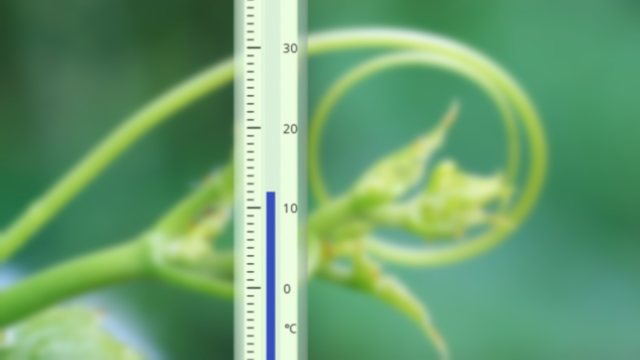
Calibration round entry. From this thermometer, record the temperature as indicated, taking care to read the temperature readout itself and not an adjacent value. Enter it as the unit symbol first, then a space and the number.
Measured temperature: °C 12
